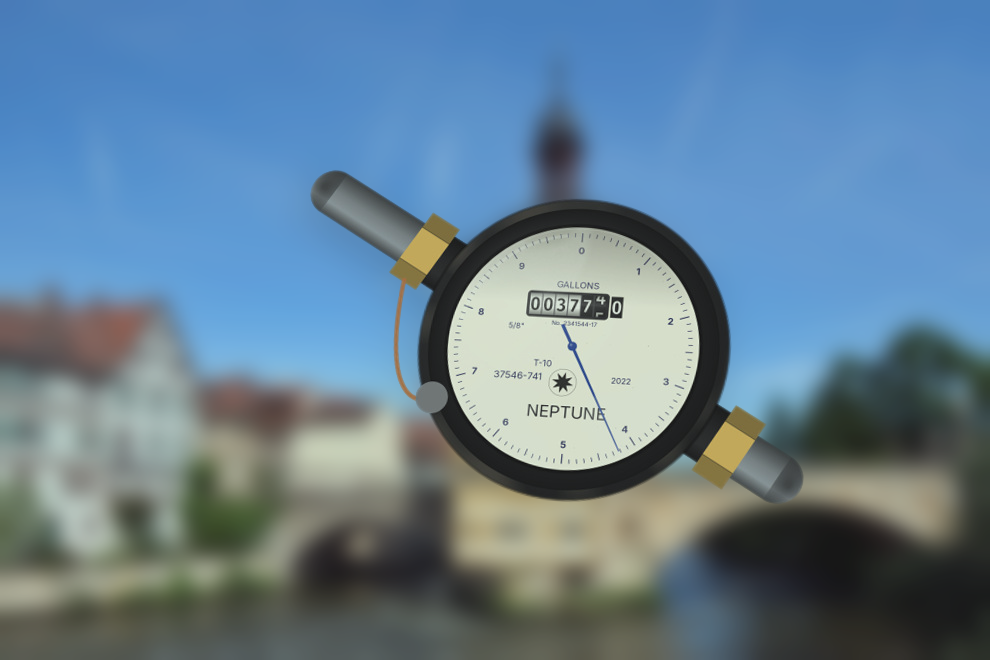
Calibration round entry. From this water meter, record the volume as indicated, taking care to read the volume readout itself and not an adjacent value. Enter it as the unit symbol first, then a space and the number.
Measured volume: gal 37744.2
